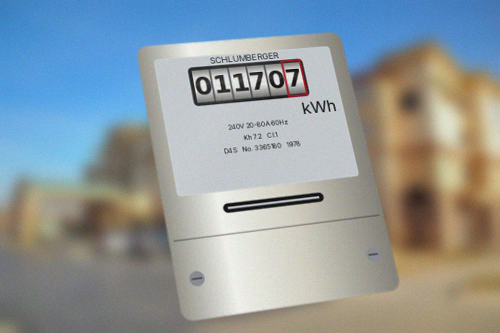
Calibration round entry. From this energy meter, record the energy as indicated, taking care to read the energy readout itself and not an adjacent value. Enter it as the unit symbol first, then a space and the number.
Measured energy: kWh 1170.7
